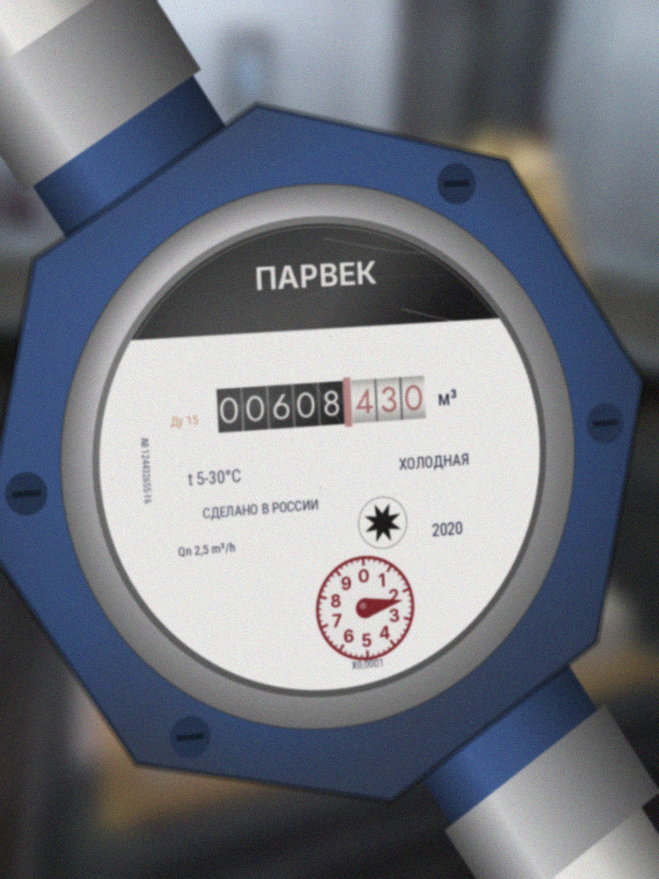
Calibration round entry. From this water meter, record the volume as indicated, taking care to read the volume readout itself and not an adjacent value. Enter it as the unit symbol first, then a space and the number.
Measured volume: m³ 608.4302
